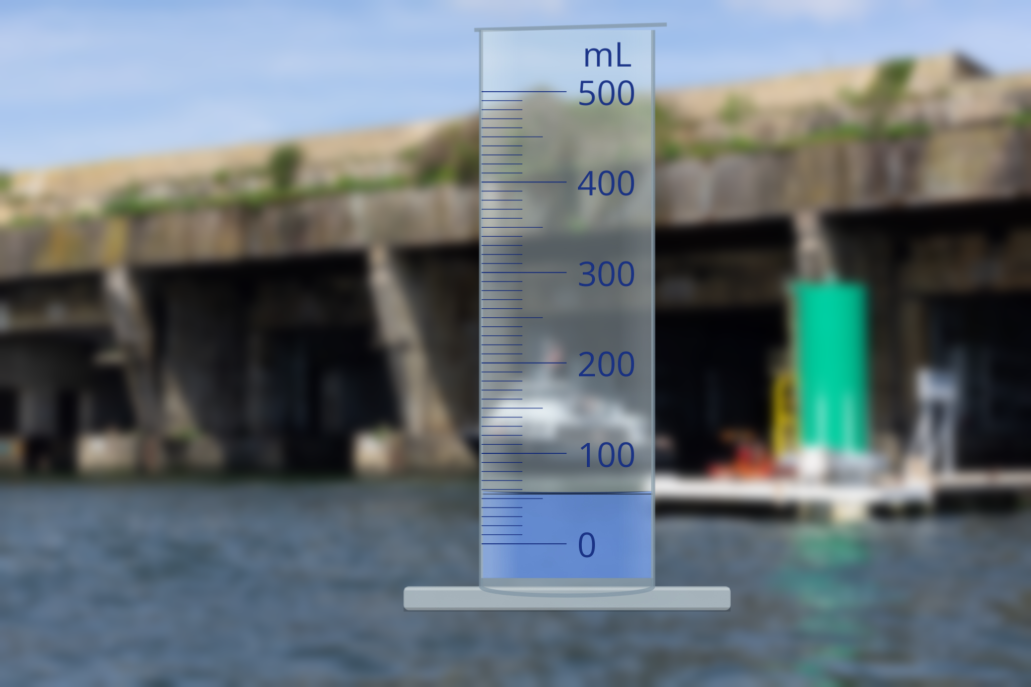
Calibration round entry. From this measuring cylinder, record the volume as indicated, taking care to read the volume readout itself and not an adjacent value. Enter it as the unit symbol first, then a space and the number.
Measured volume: mL 55
